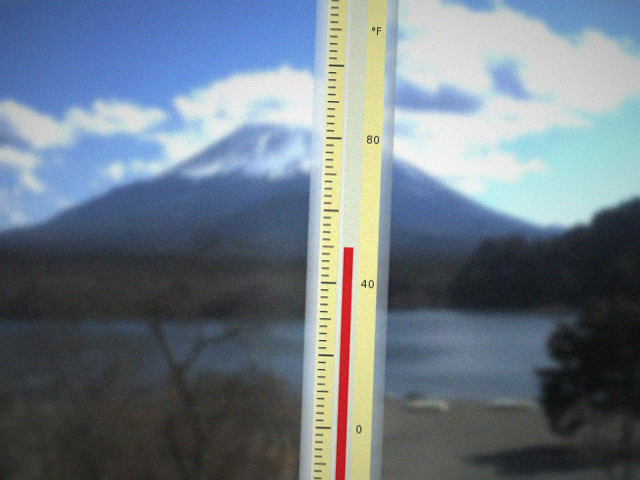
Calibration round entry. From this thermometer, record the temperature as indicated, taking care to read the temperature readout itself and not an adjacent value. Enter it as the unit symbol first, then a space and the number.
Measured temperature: °F 50
